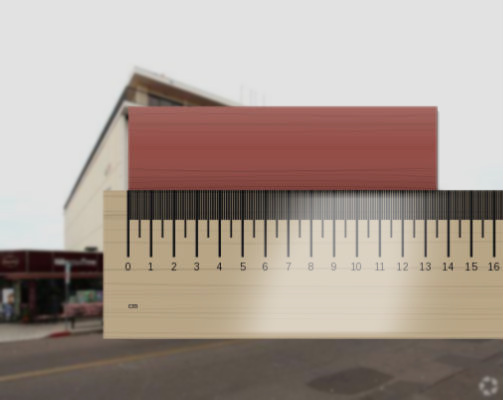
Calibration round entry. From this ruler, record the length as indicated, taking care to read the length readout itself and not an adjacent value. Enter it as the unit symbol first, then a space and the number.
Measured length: cm 13.5
